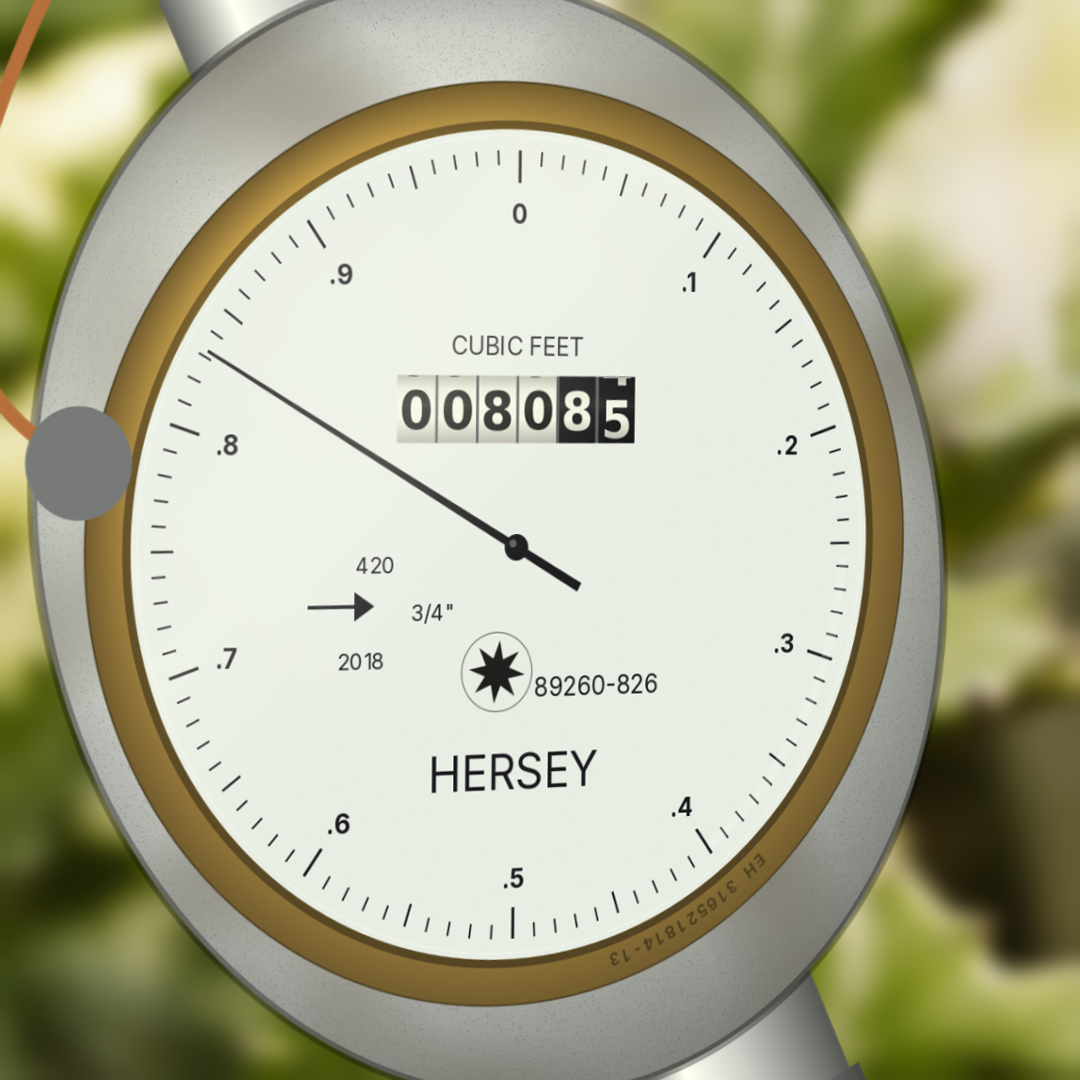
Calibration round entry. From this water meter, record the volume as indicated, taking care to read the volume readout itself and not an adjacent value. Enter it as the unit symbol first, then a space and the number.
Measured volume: ft³ 8084.83
